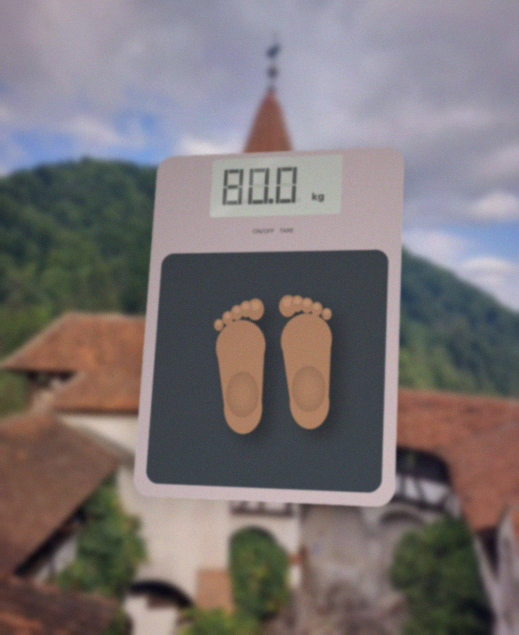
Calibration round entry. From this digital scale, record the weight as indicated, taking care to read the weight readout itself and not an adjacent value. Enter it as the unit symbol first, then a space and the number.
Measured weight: kg 80.0
